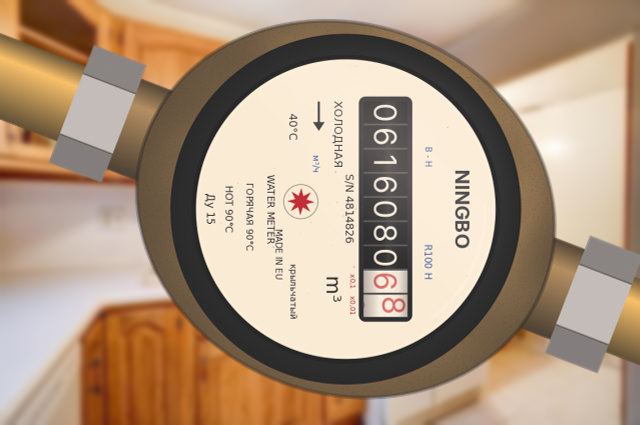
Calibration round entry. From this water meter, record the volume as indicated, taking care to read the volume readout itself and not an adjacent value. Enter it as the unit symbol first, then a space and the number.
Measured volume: m³ 616080.68
